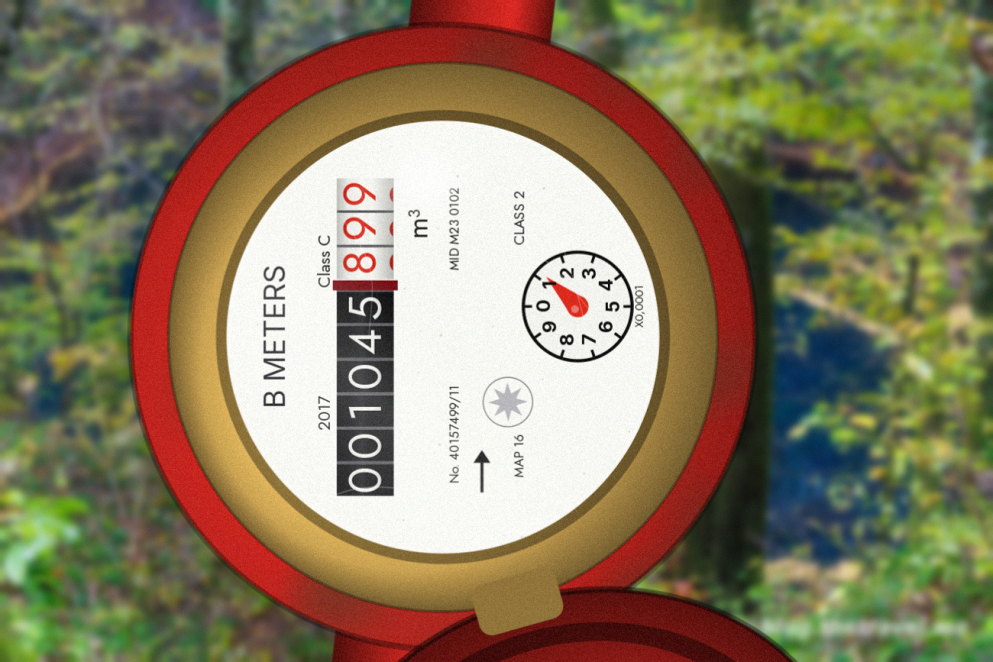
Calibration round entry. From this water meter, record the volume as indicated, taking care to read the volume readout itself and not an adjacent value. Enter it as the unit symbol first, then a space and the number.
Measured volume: m³ 1045.8991
